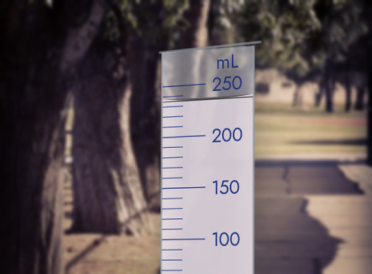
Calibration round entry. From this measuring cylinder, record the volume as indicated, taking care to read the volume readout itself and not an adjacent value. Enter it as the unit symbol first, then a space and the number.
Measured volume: mL 235
